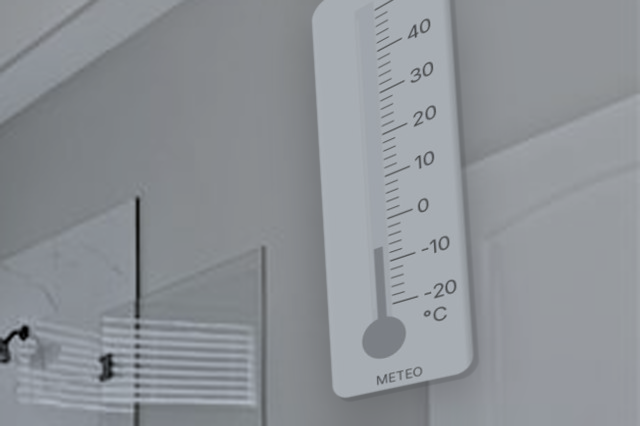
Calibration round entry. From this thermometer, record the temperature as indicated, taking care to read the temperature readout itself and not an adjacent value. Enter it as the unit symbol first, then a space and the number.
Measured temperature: °C -6
